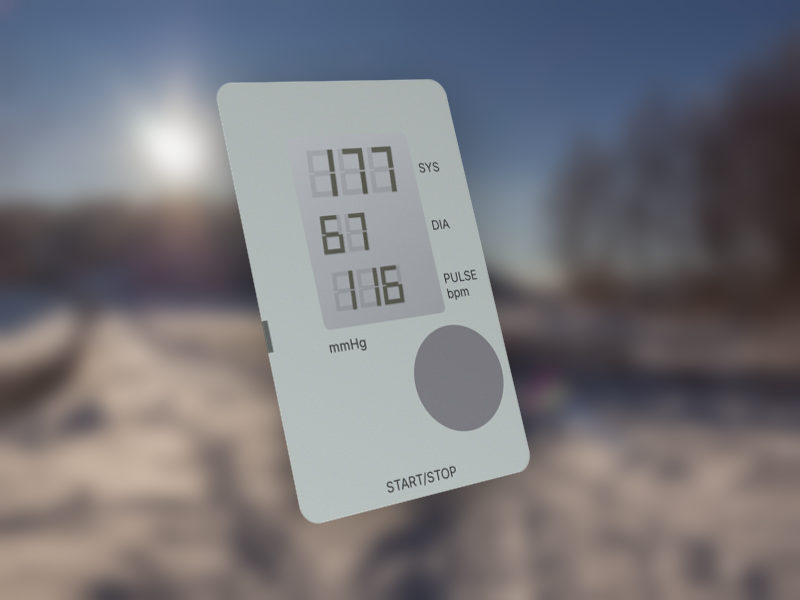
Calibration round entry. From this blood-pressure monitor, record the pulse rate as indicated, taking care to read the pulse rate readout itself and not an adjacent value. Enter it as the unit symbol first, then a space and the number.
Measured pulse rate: bpm 116
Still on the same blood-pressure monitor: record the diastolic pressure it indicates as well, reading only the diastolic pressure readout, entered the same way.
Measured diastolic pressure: mmHg 67
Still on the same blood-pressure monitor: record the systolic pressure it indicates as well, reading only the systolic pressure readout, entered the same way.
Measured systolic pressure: mmHg 177
